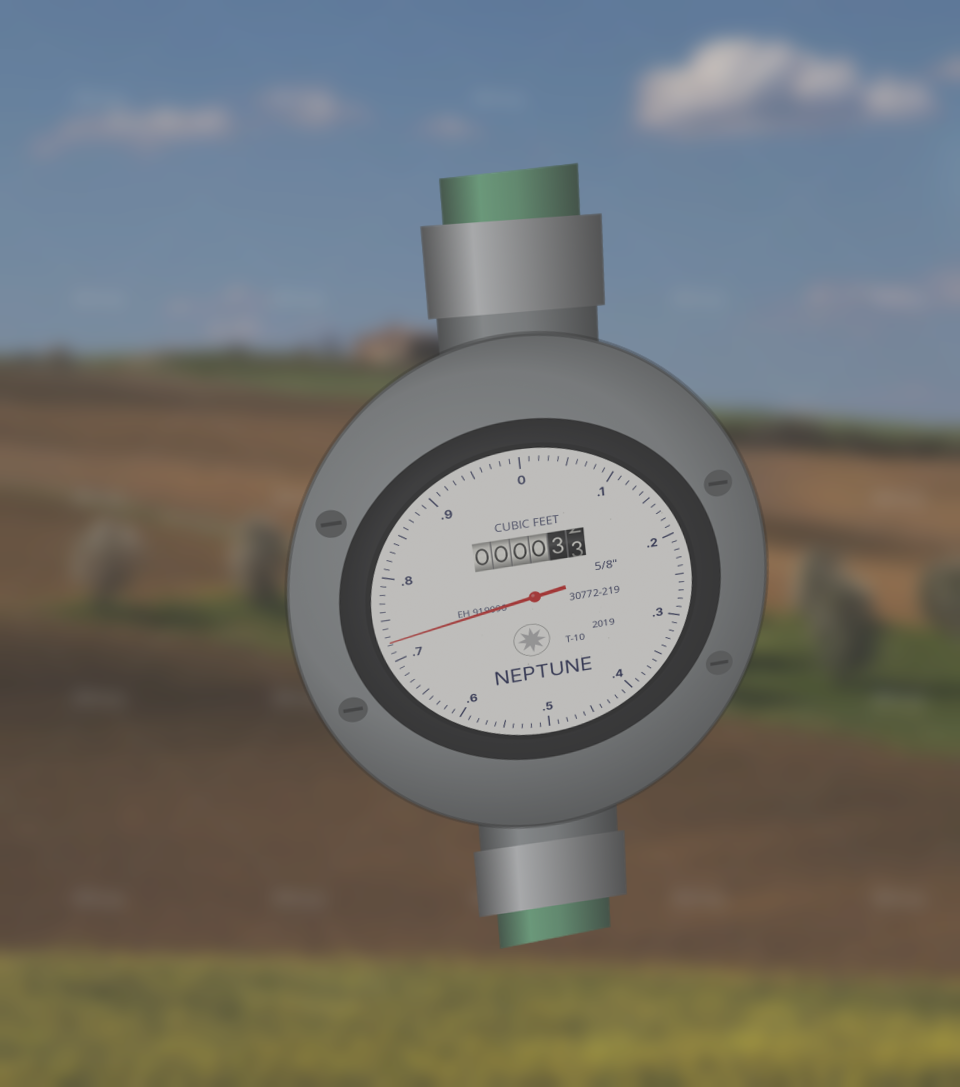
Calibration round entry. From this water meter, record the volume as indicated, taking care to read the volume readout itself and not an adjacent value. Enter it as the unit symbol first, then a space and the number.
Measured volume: ft³ 32.72
